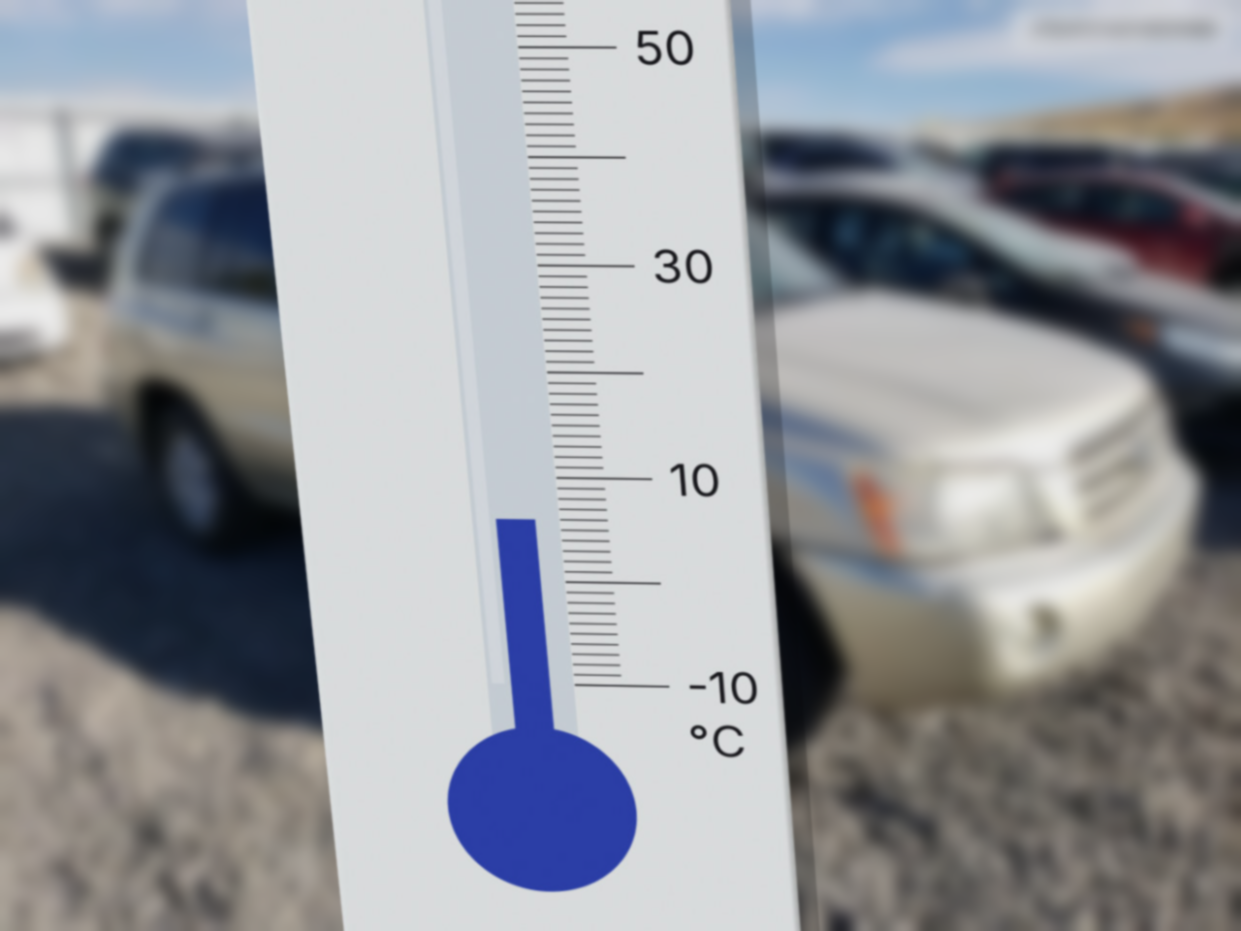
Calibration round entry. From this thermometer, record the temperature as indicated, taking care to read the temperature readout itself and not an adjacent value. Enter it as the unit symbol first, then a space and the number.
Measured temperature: °C 6
